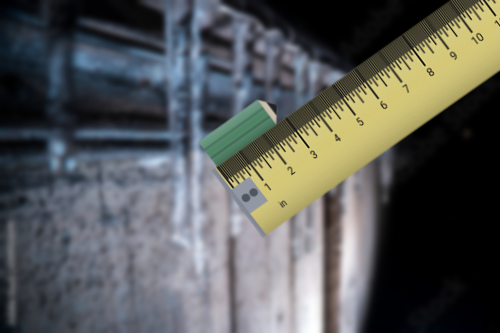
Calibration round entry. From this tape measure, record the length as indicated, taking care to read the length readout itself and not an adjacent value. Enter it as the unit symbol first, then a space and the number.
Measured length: in 3
